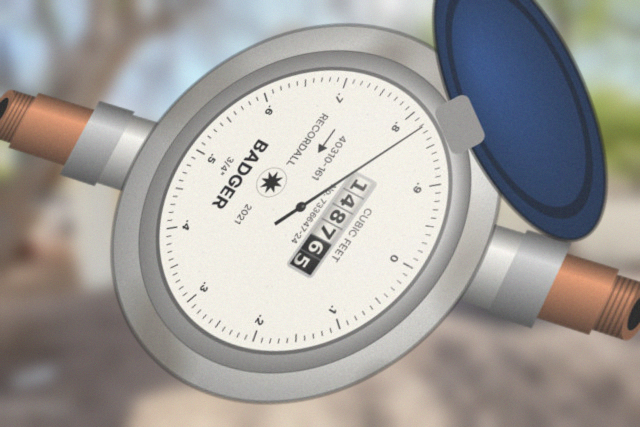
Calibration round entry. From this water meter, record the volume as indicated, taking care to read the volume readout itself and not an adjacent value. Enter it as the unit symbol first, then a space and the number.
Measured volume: ft³ 148764.82
